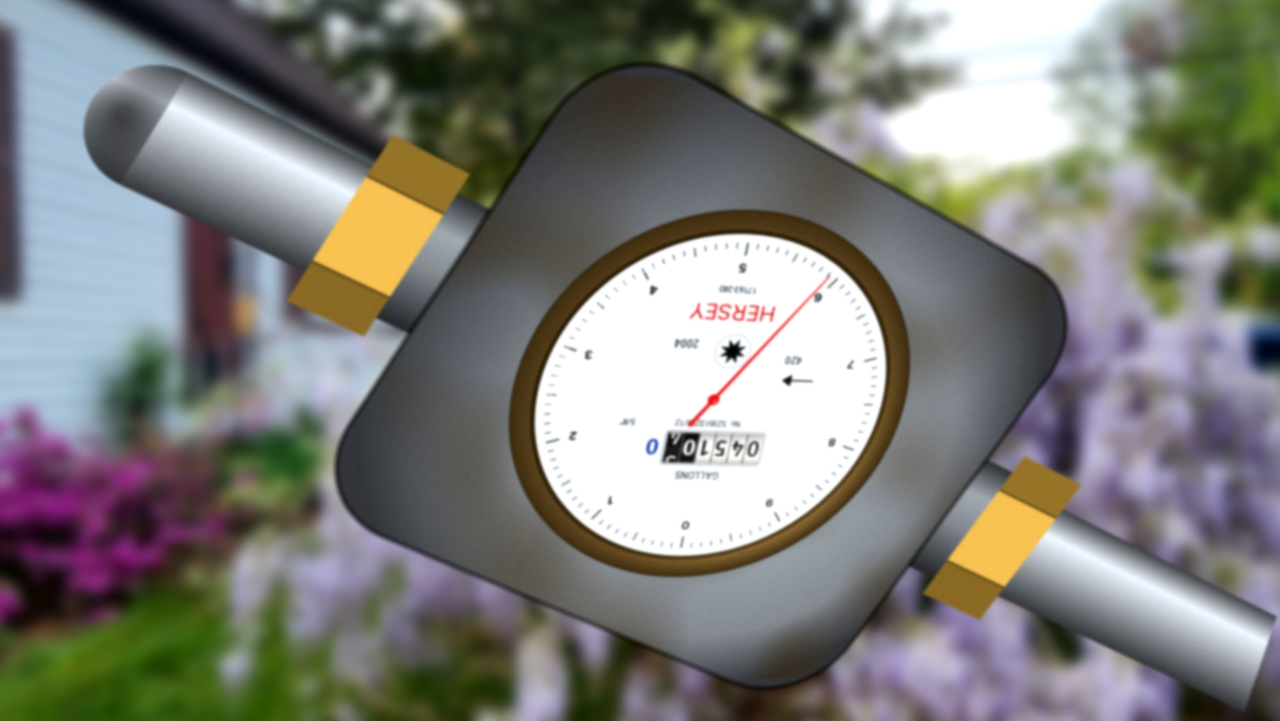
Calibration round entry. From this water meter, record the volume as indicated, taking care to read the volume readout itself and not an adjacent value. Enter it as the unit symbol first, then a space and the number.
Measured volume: gal 451035.9
